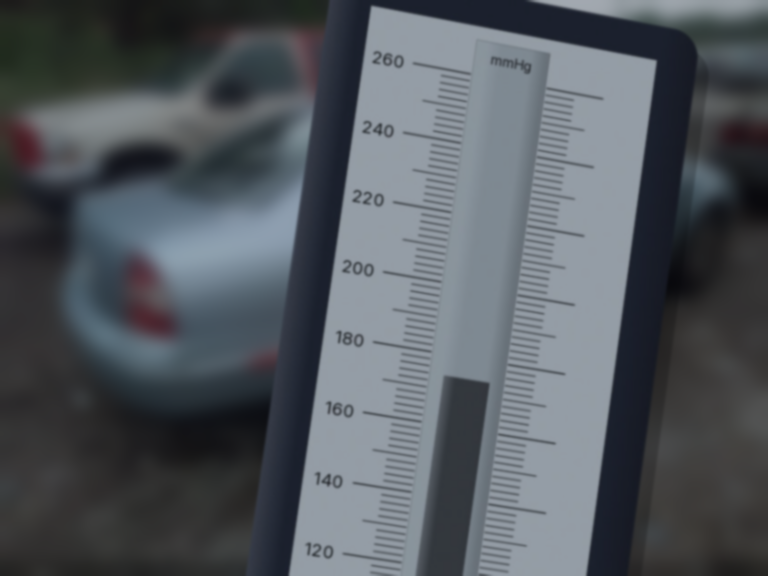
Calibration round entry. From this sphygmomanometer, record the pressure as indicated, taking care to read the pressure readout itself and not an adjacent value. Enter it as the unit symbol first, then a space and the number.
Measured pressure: mmHg 174
